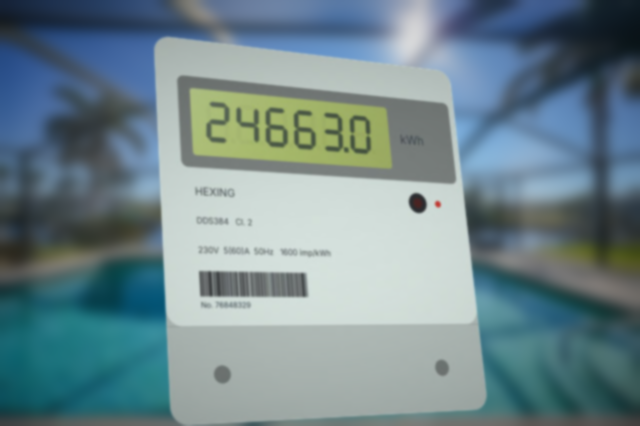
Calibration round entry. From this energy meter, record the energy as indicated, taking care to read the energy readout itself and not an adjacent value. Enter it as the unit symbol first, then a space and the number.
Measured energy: kWh 24663.0
